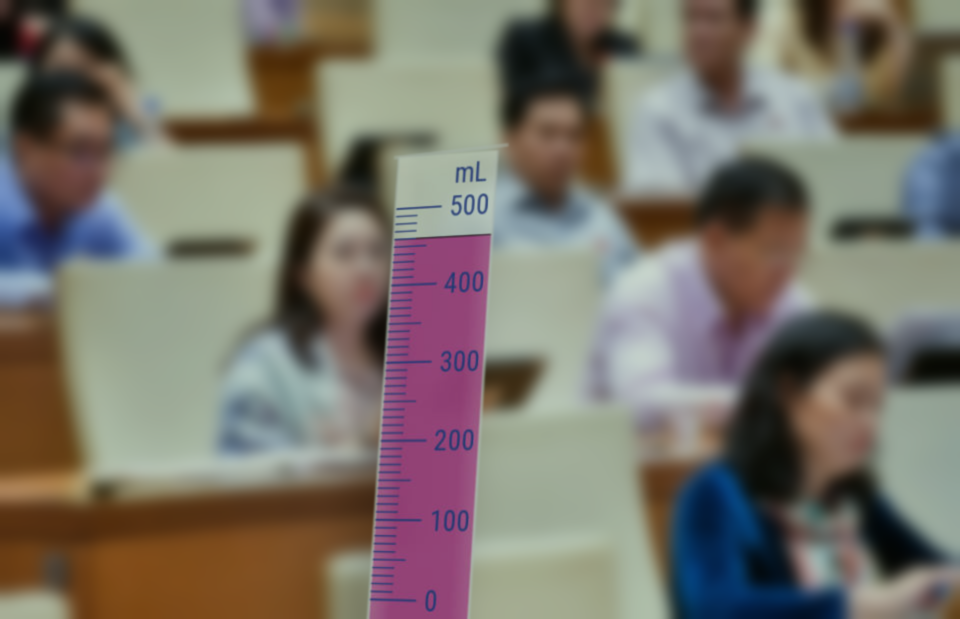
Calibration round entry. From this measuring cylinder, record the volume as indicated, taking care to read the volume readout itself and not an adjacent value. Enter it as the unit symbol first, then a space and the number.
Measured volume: mL 460
